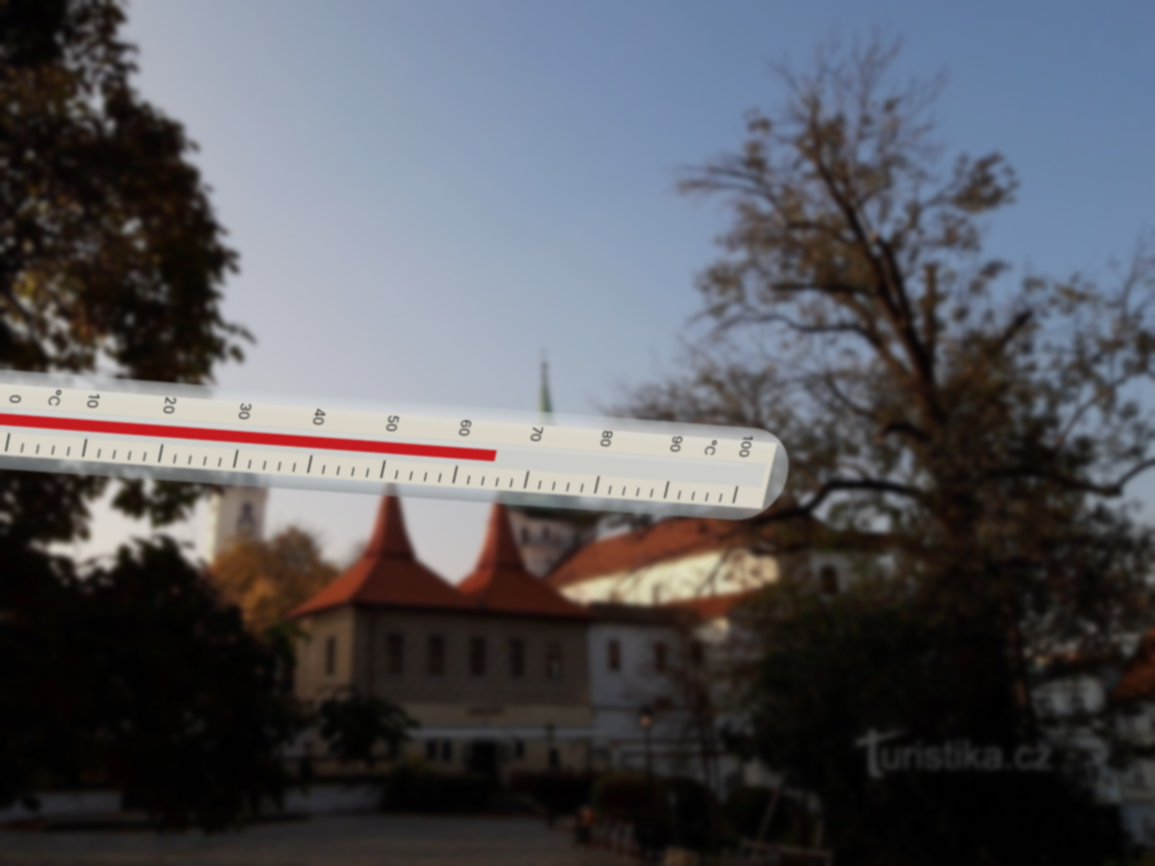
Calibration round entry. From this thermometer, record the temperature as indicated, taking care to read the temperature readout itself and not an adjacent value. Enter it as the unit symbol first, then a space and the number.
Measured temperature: °C 65
